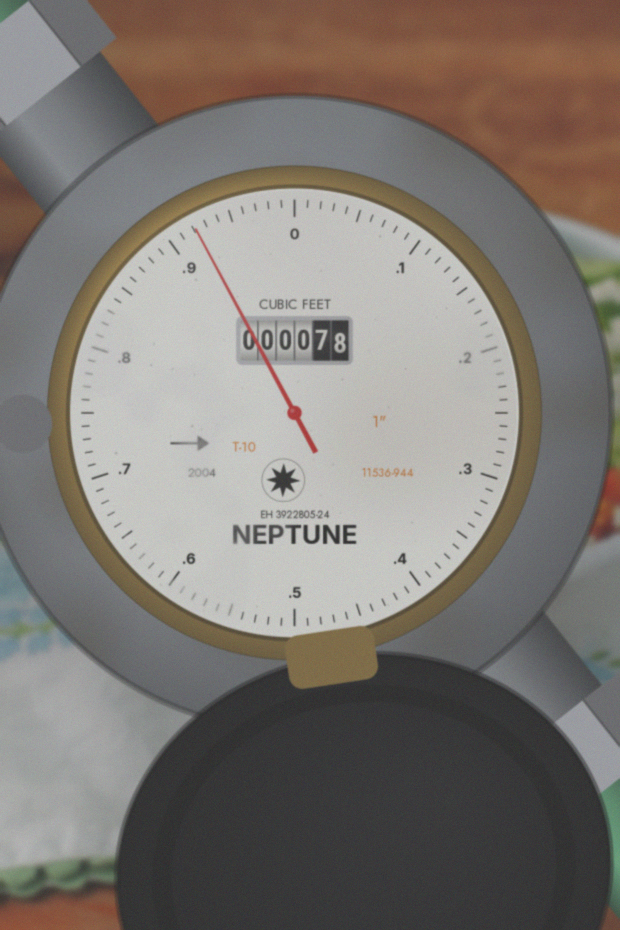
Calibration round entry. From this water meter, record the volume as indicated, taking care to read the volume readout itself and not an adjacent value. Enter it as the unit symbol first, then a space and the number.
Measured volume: ft³ 77.92
